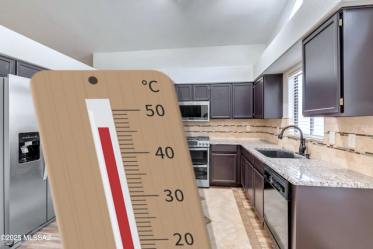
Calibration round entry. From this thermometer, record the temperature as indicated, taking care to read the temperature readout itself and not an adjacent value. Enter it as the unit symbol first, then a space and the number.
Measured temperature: °C 46
